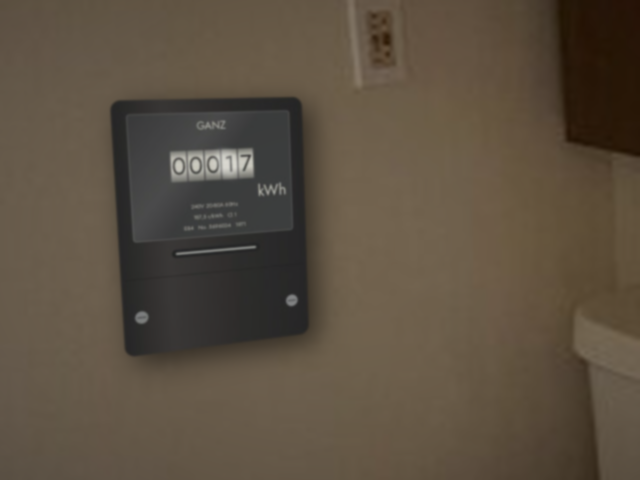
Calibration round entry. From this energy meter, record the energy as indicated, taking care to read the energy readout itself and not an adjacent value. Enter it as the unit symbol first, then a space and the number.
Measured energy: kWh 17
